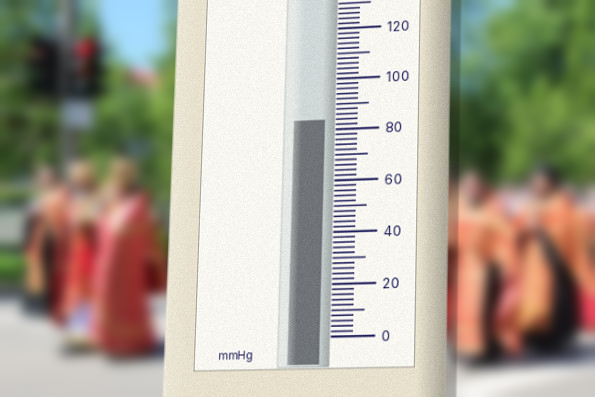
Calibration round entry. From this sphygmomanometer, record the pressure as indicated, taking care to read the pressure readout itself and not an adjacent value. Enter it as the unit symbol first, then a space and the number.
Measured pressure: mmHg 84
